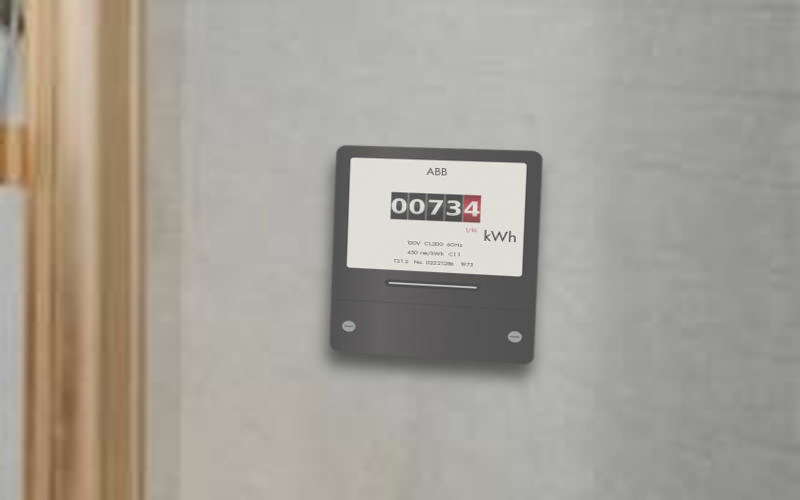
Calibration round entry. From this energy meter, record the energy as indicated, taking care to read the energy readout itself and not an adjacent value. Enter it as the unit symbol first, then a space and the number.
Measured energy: kWh 73.4
